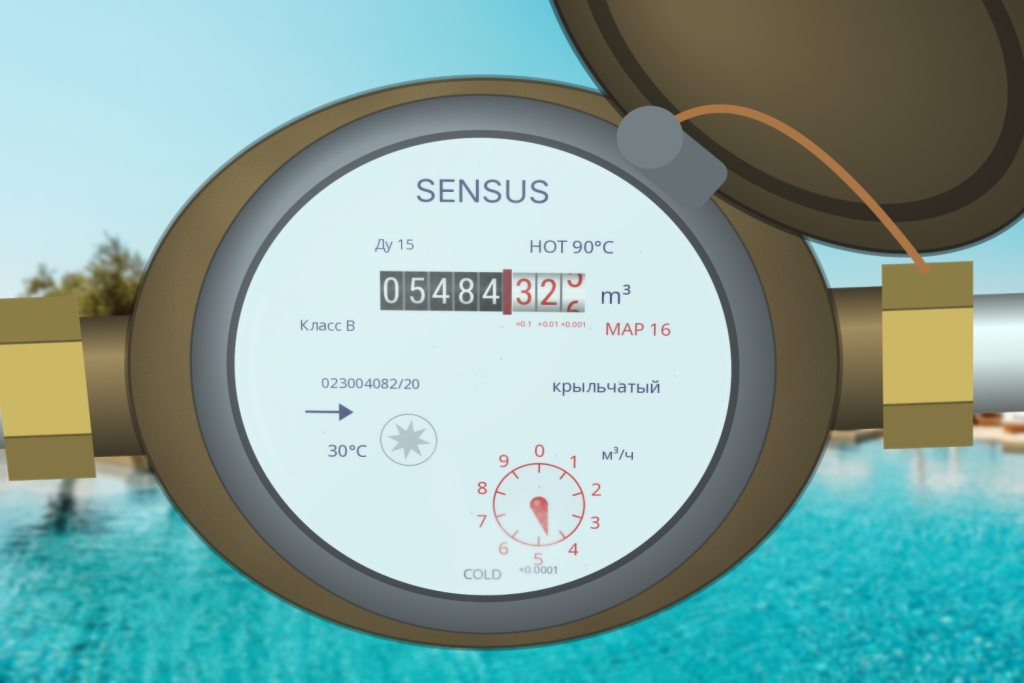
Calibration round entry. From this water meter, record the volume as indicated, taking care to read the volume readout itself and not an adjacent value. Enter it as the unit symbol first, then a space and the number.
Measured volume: m³ 5484.3254
